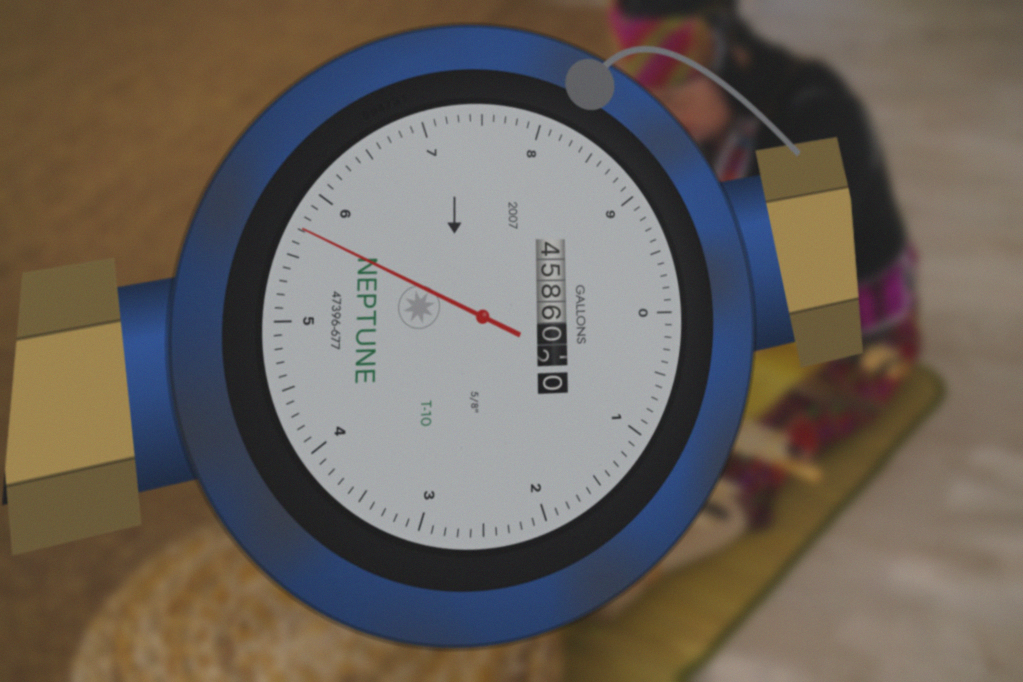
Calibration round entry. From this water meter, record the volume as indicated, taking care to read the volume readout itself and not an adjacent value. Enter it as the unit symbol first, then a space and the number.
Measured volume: gal 4586015.7
